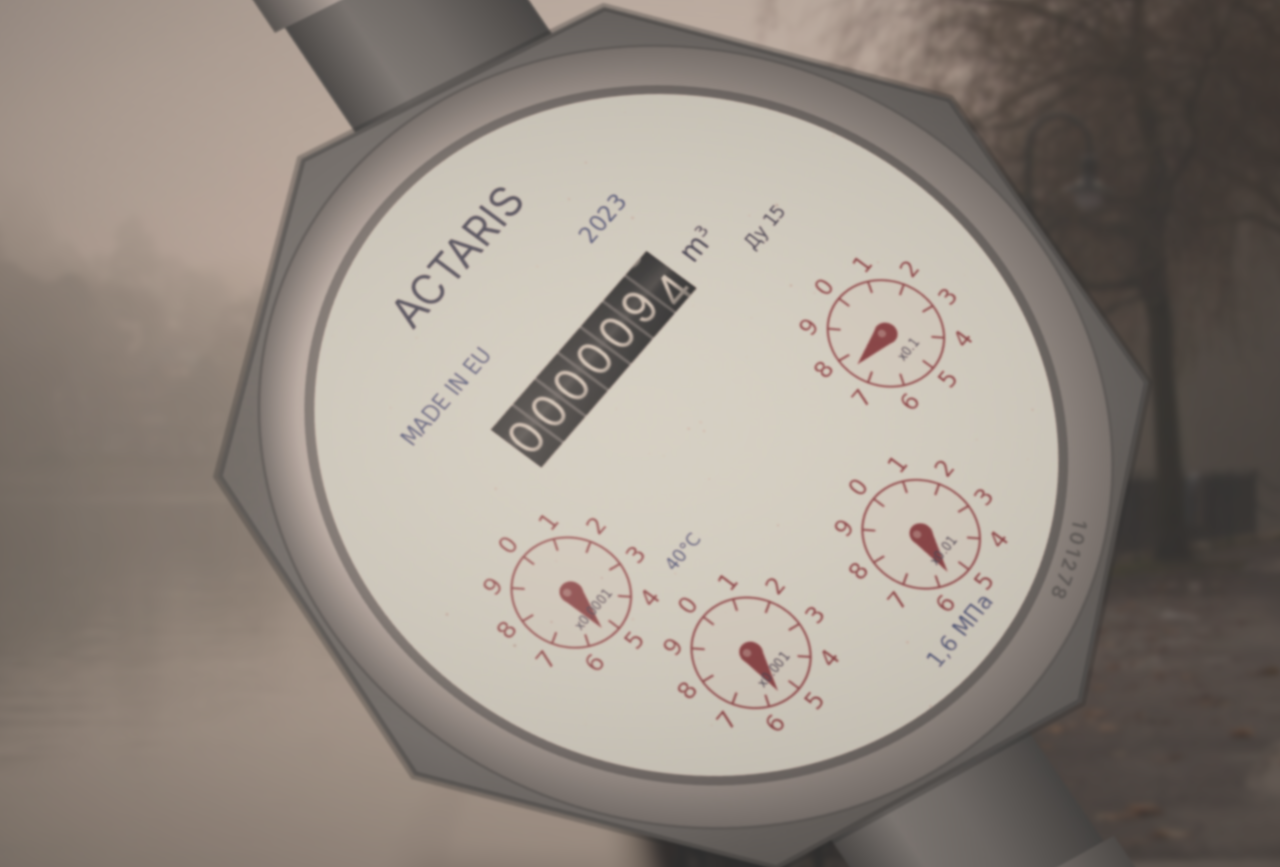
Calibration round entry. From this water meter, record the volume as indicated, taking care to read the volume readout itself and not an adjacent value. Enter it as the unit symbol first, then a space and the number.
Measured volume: m³ 93.7555
